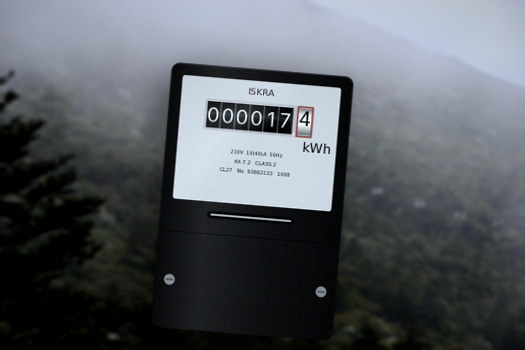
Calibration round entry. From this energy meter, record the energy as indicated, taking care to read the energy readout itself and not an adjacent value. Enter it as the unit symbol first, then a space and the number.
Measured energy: kWh 17.4
